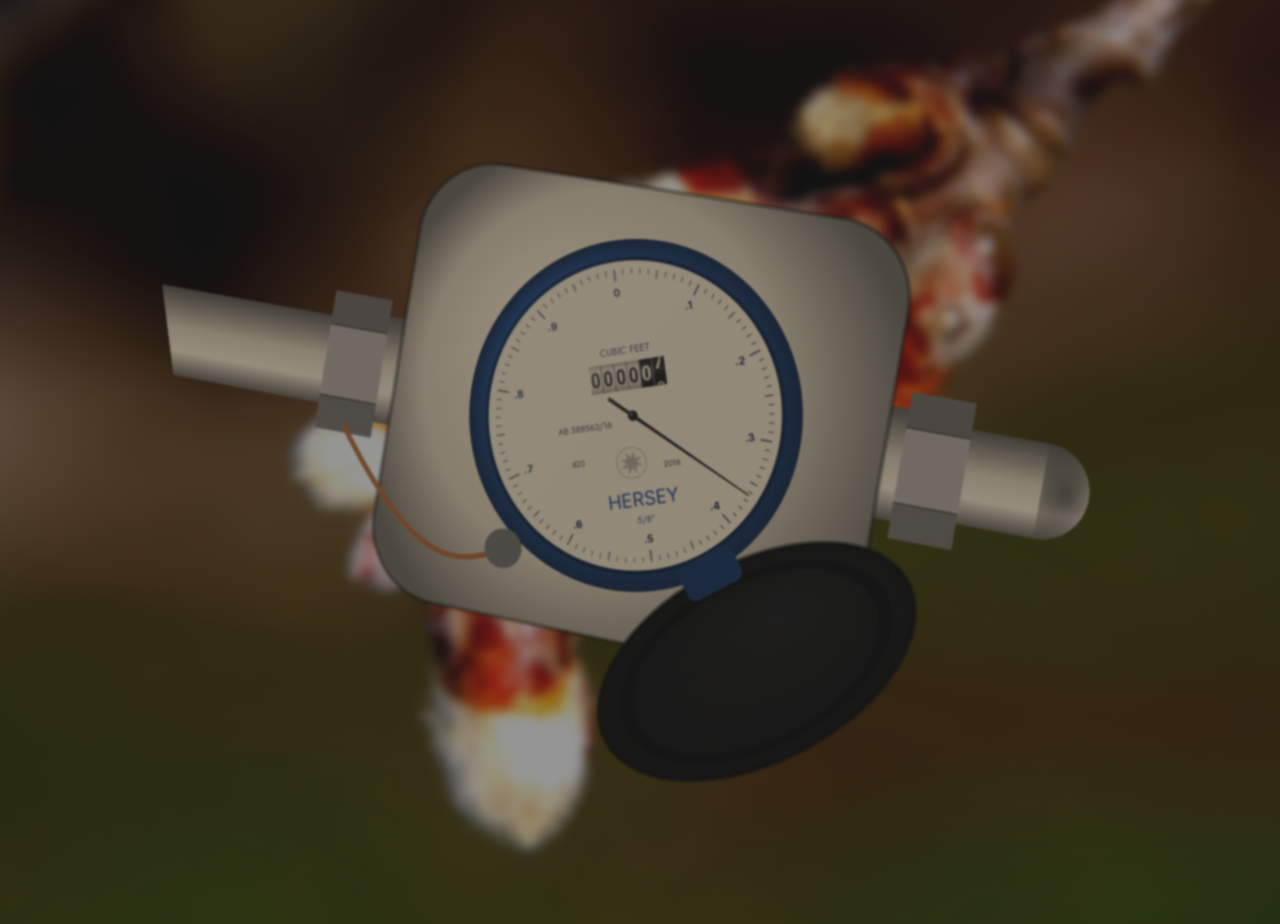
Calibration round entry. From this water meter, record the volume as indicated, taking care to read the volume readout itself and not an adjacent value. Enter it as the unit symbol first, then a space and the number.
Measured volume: ft³ 7.36
